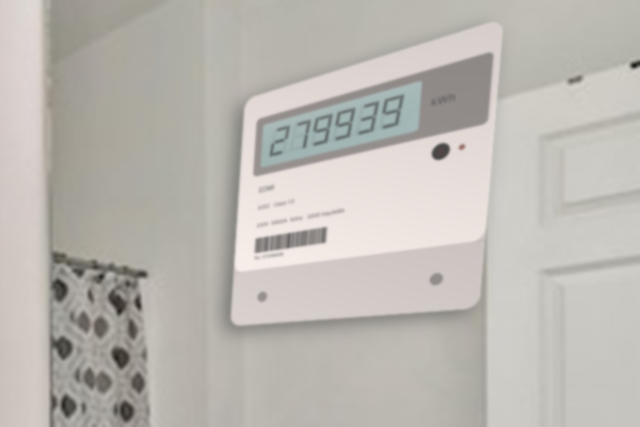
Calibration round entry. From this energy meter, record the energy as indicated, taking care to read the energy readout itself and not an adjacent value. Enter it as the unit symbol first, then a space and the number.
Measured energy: kWh 279939
